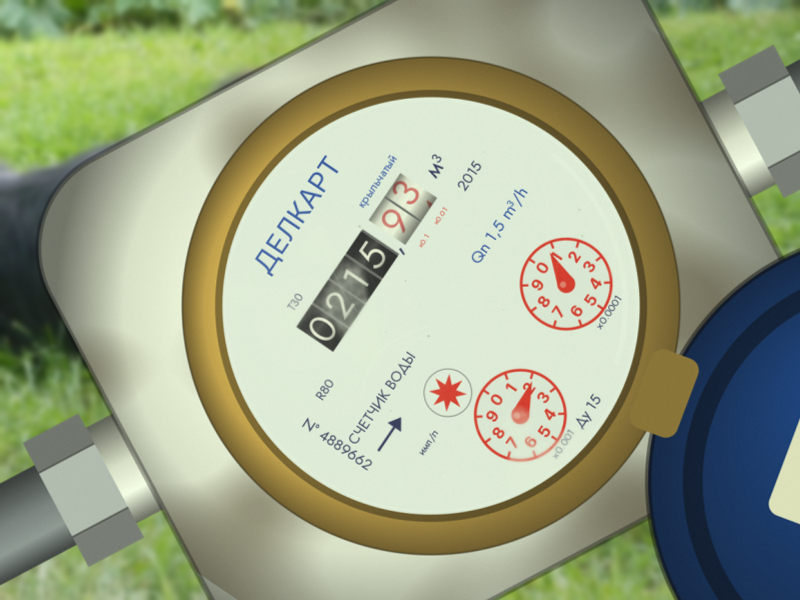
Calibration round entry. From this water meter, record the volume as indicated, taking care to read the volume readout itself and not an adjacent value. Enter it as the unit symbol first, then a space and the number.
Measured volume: m³ 215.9320
